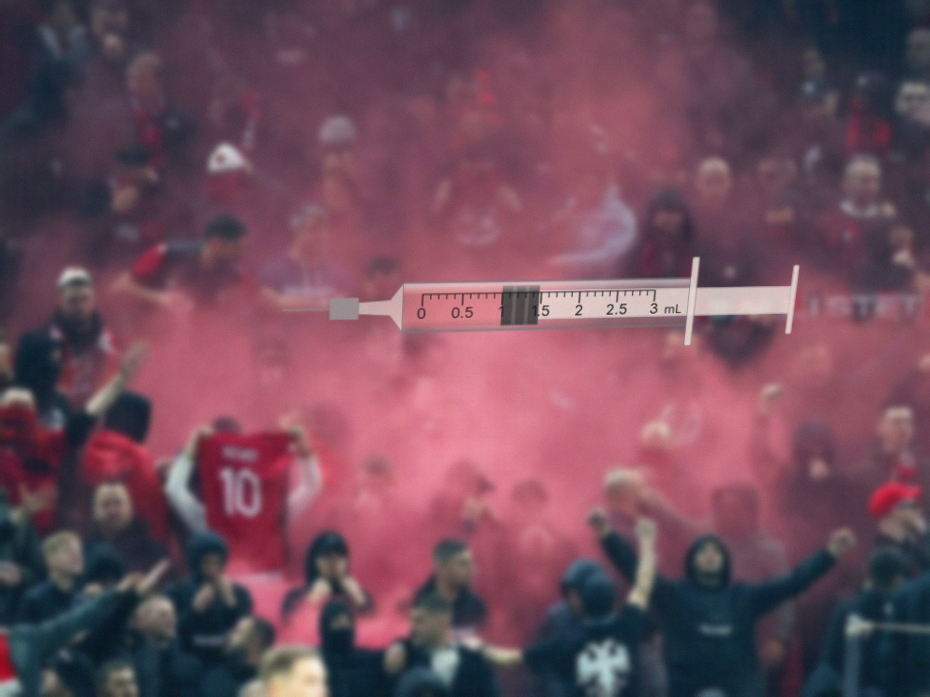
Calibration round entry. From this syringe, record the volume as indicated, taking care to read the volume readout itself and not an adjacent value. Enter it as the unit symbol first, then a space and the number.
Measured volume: mL 1
